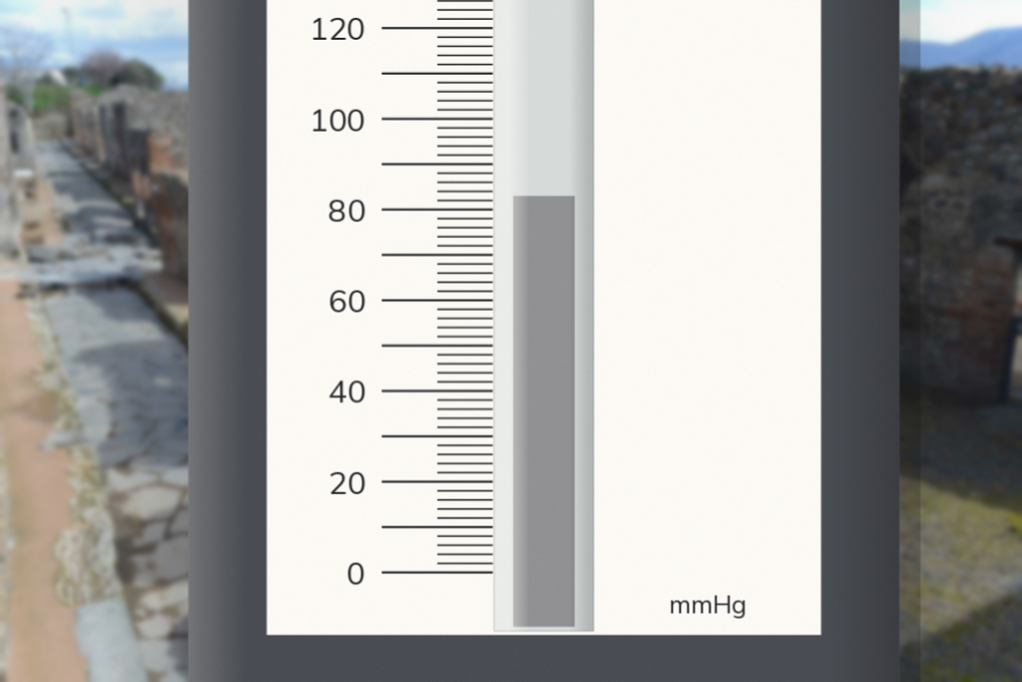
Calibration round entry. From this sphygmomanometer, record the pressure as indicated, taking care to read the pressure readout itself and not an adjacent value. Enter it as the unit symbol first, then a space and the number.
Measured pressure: mmHg 83
